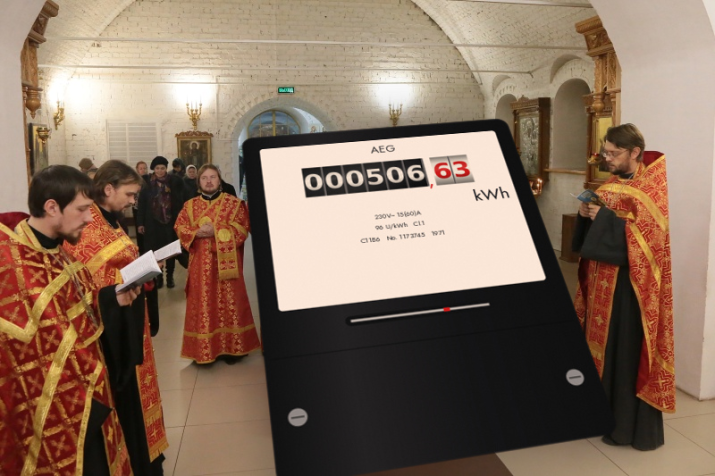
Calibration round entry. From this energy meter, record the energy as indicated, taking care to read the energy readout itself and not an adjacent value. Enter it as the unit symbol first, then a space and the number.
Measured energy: kWh 506.63
